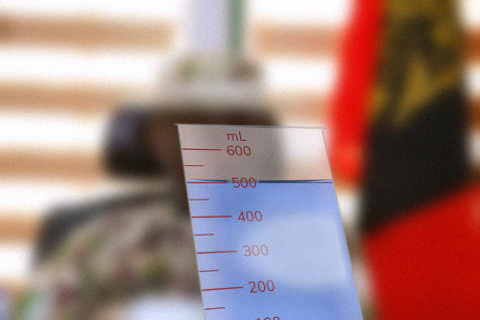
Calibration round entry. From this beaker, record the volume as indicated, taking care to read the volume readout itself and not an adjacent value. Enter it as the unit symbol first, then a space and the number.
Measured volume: mL 500
